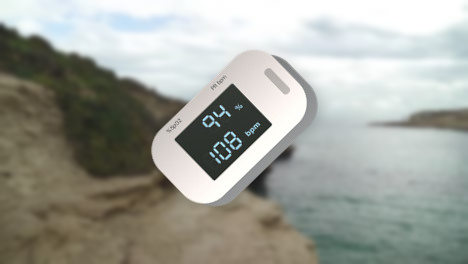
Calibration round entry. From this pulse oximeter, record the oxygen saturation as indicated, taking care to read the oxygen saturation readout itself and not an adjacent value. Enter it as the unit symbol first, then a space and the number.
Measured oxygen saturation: % 94
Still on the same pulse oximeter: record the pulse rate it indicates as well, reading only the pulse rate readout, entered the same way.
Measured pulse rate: bpm 108
